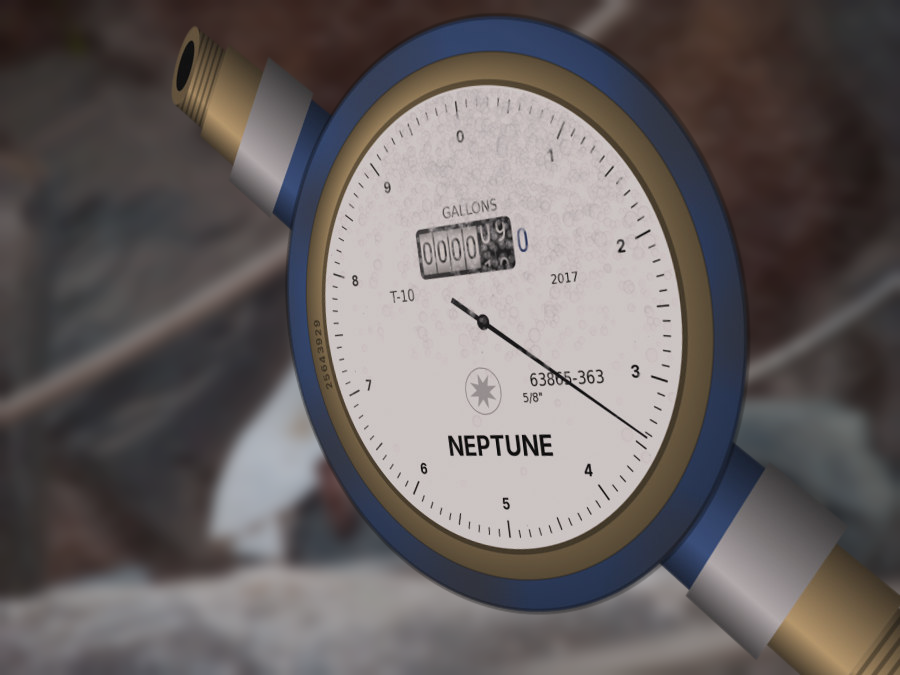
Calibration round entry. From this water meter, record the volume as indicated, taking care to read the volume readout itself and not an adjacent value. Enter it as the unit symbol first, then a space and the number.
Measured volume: gal 93.4
